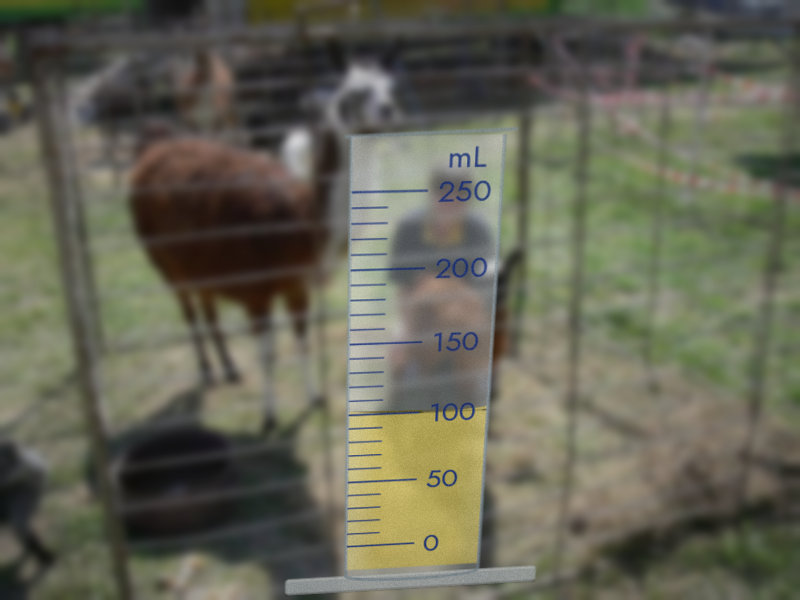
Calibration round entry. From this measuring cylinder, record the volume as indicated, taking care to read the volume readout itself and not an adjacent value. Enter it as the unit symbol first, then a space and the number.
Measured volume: mL 100
